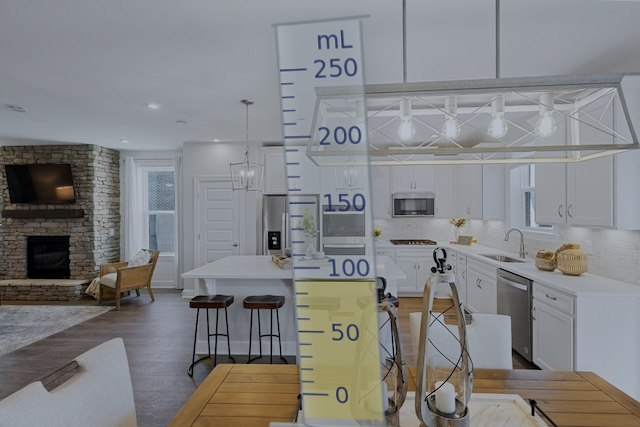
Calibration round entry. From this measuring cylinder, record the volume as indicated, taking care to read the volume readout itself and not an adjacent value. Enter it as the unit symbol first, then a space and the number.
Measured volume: mL 90
